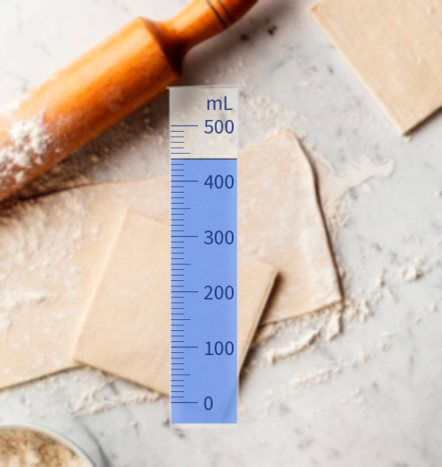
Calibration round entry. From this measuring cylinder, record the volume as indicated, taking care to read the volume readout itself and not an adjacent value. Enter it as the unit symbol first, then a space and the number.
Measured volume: mL 440
